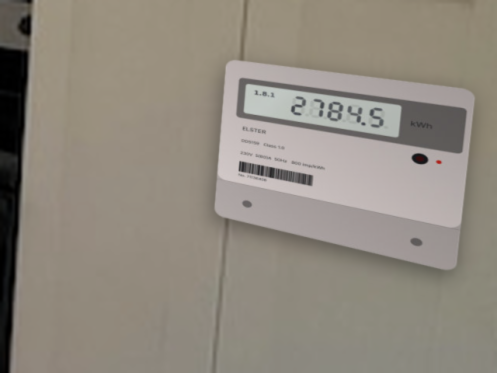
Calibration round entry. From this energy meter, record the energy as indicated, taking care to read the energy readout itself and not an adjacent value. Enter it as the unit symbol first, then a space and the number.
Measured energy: kWh 2784.5
